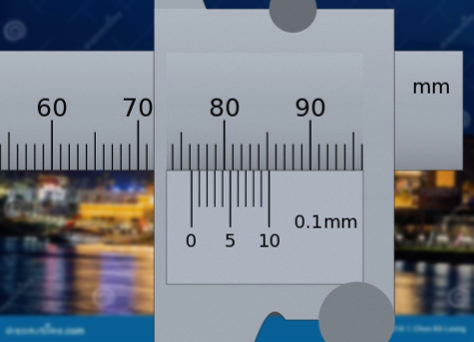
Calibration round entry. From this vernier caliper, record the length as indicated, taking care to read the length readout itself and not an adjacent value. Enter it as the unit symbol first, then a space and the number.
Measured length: mm 76.2
